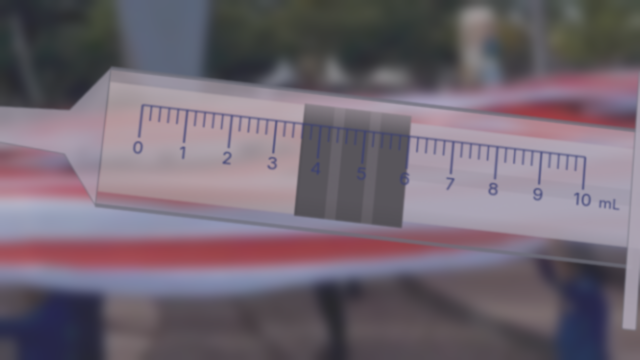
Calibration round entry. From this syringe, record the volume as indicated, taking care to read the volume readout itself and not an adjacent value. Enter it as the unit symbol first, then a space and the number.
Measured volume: mL 3.6
